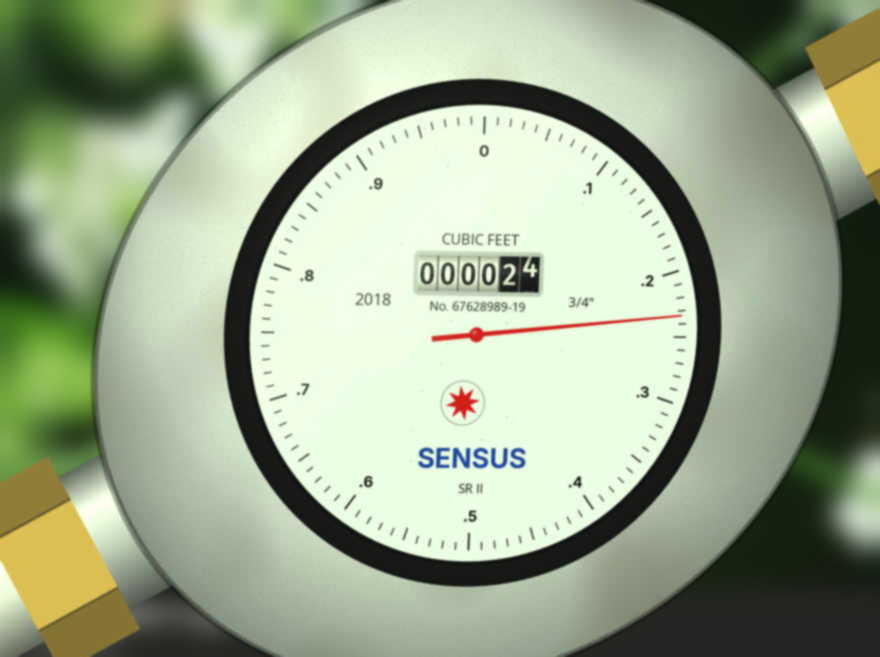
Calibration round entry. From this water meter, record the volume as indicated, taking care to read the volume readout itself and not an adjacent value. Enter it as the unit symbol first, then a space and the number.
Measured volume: ft³ 24.23
